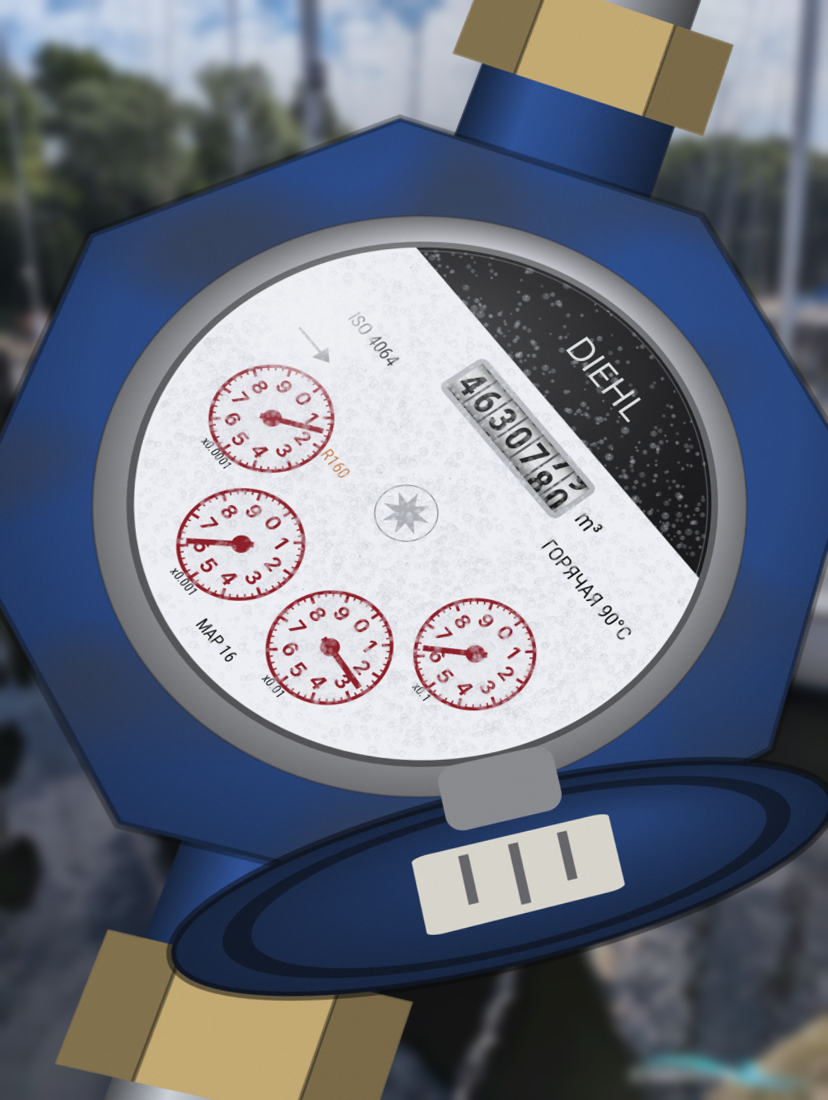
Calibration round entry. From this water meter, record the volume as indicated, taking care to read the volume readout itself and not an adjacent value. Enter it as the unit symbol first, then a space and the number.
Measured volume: m³ 4630779.6261
